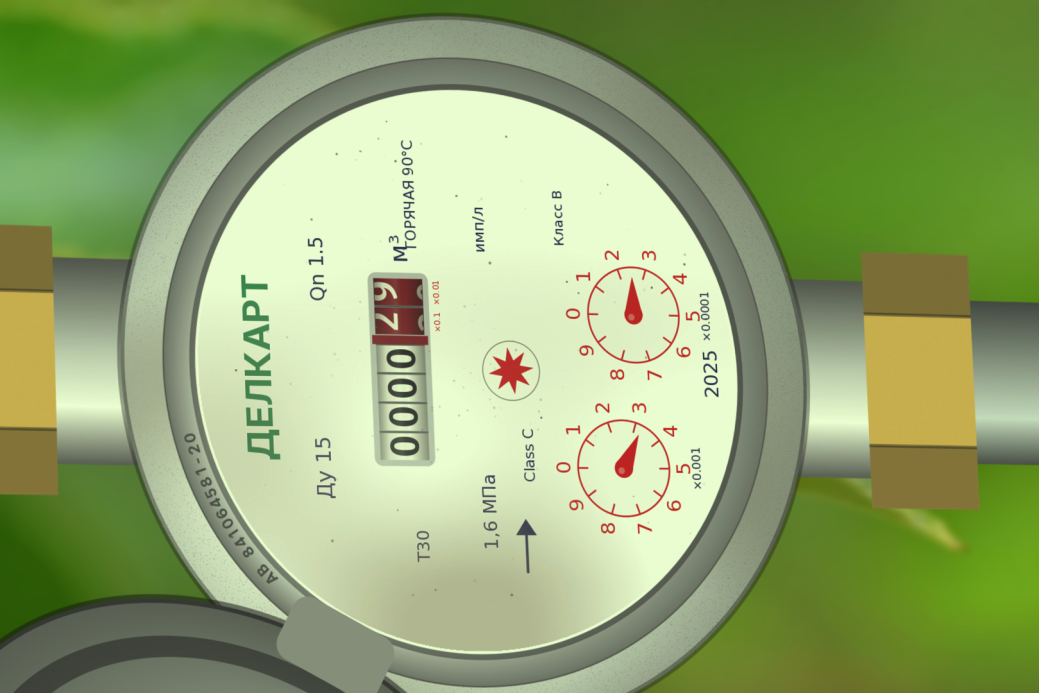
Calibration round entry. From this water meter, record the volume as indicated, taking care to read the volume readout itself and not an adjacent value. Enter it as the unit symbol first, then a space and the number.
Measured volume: m³ 0.2932
